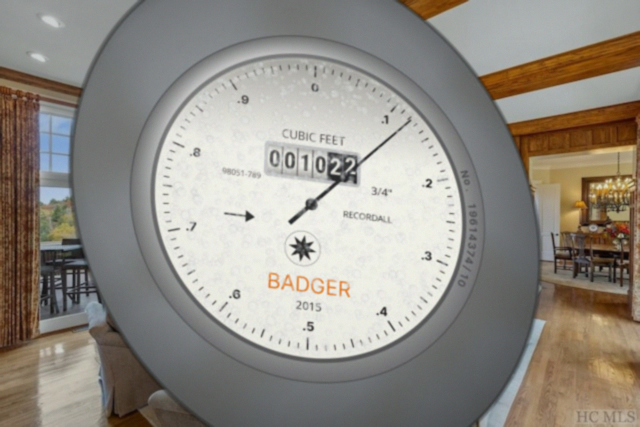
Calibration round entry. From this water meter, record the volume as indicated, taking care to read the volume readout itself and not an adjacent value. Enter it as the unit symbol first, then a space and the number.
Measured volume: ft³ 1022.12
